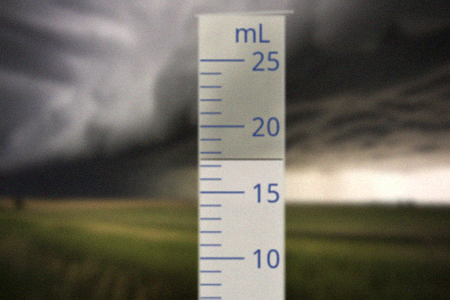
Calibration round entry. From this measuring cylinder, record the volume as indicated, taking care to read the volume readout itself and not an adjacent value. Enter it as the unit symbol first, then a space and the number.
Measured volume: mL 17.5
